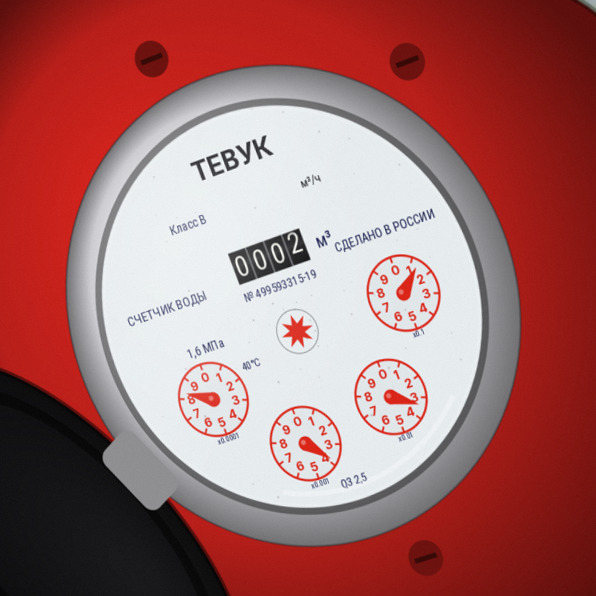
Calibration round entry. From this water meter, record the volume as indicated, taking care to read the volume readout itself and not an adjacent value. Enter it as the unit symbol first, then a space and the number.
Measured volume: m³ 2.1338
